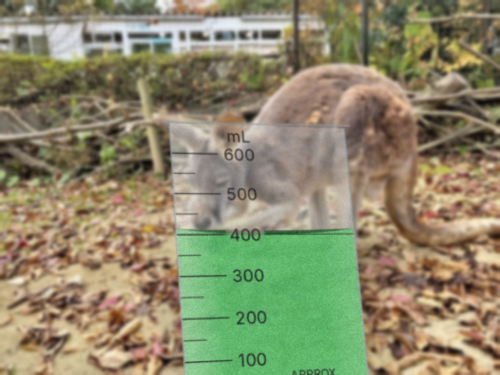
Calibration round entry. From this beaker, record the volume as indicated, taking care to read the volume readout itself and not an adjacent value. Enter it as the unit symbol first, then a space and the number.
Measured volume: mL 400
